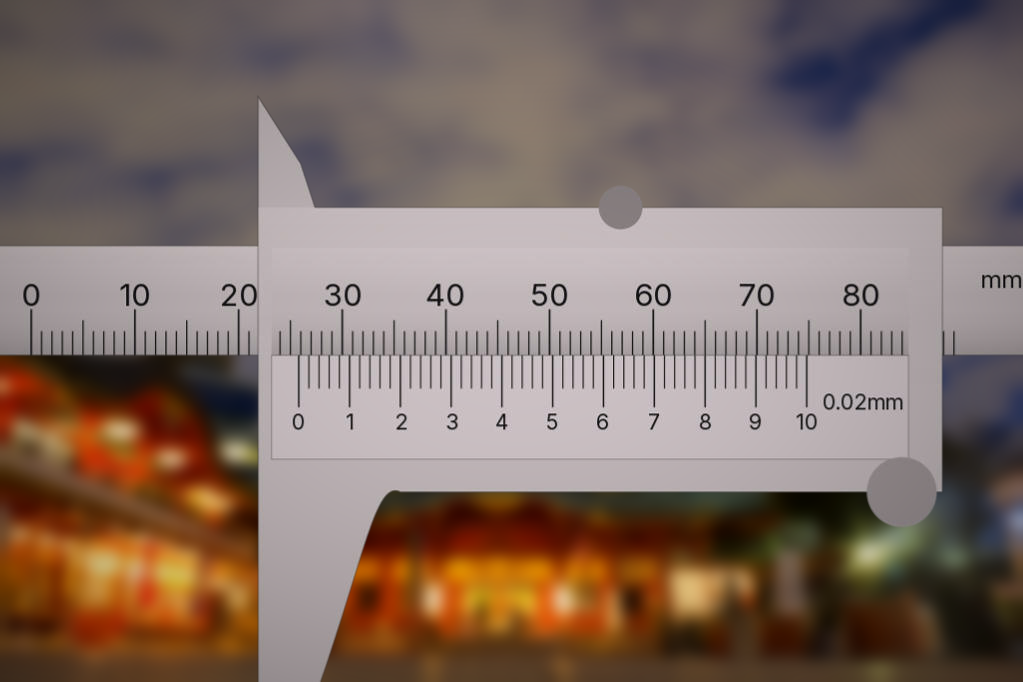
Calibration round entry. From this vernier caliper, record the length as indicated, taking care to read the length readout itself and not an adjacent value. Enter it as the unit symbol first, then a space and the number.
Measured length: mm 25.8
